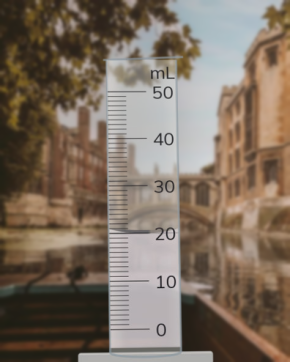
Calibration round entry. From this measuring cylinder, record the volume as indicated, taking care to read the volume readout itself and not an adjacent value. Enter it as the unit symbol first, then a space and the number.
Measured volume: mL 20
